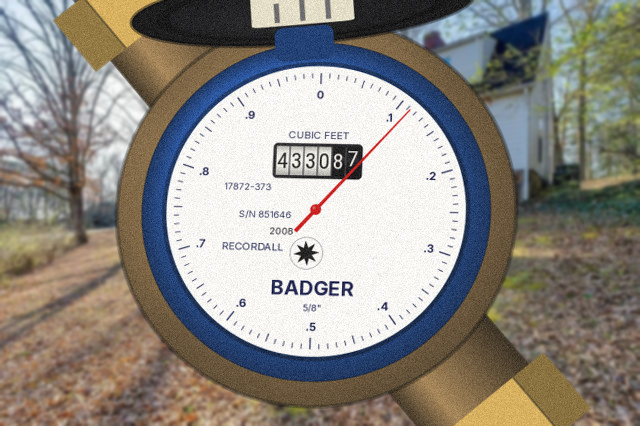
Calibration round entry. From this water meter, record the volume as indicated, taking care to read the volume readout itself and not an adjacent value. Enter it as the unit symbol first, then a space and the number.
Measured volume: ft³ 433087.11
